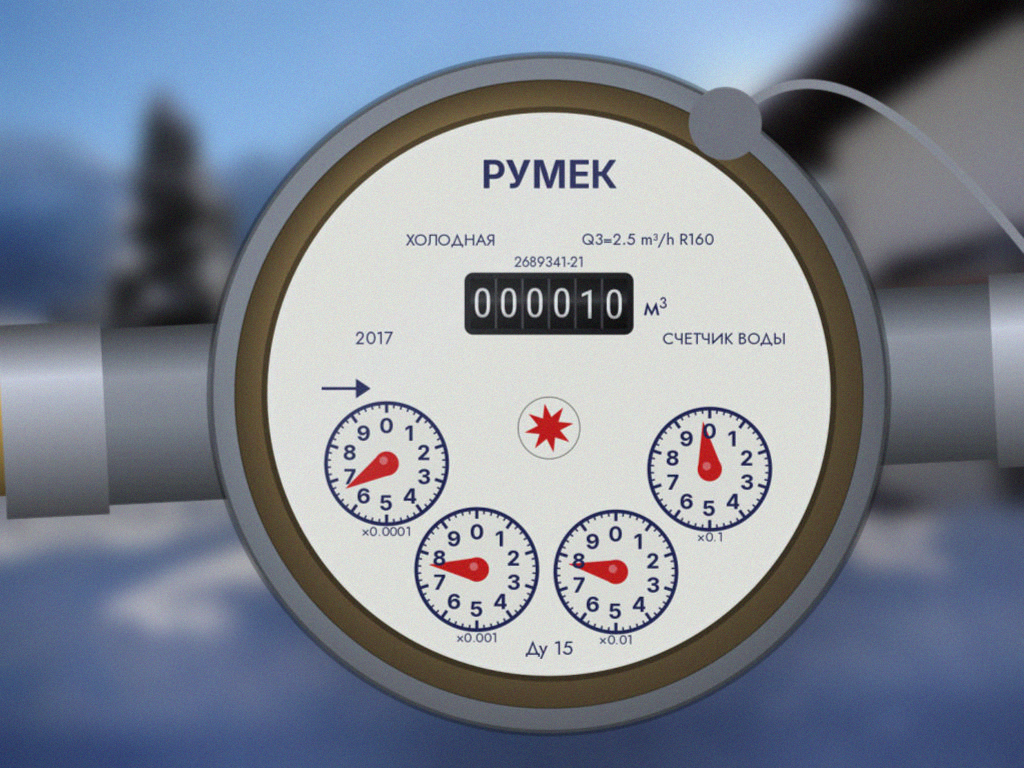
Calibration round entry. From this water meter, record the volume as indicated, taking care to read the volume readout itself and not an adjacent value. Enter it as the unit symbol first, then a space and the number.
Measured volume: m³ 9.9776
